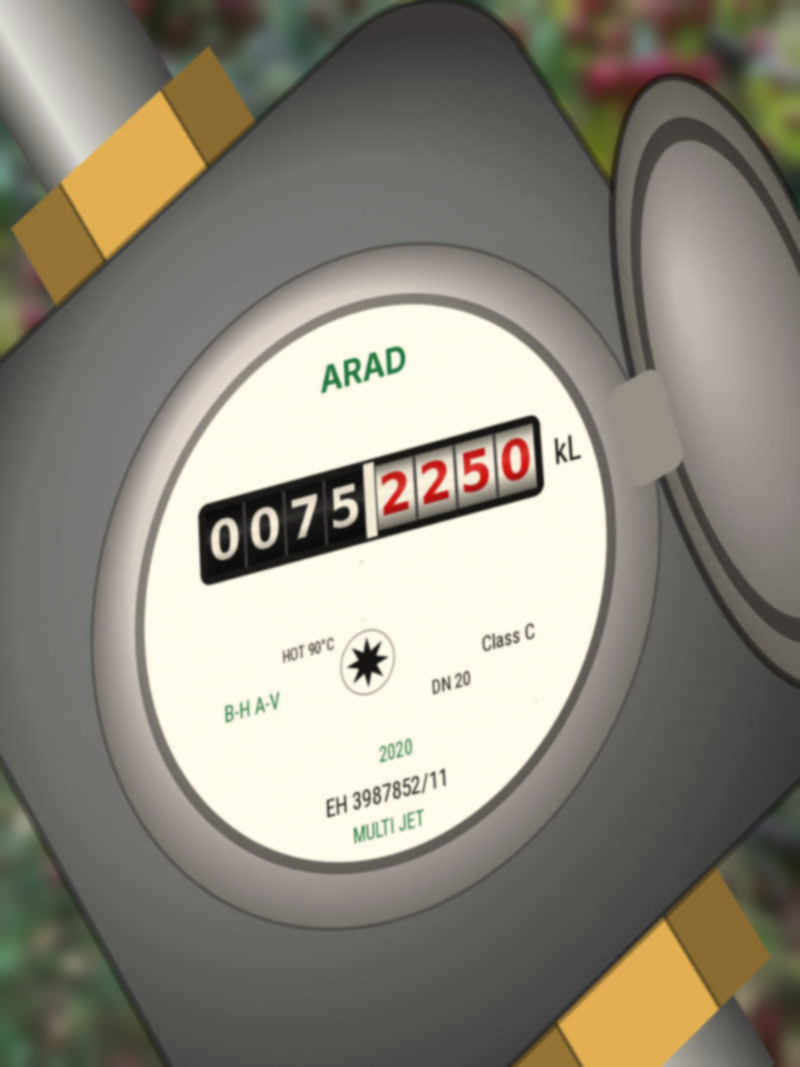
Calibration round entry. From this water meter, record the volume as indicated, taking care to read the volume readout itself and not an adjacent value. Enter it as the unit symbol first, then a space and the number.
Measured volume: kL 75.2250
